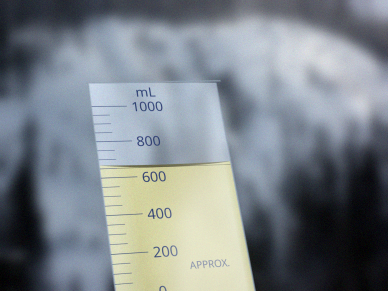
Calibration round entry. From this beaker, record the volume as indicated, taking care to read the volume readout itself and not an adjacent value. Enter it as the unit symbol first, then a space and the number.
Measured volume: mL 650
